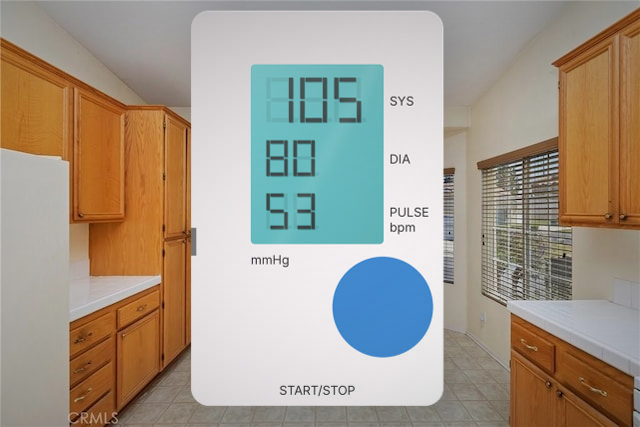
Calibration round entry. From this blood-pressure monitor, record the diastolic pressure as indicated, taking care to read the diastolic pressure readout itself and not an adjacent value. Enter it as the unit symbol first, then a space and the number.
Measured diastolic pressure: mmHg 80
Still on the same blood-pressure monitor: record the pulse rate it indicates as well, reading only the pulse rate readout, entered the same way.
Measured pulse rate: bpm 53
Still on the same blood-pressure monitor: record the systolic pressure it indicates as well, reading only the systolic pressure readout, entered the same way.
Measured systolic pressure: mmHg 105
